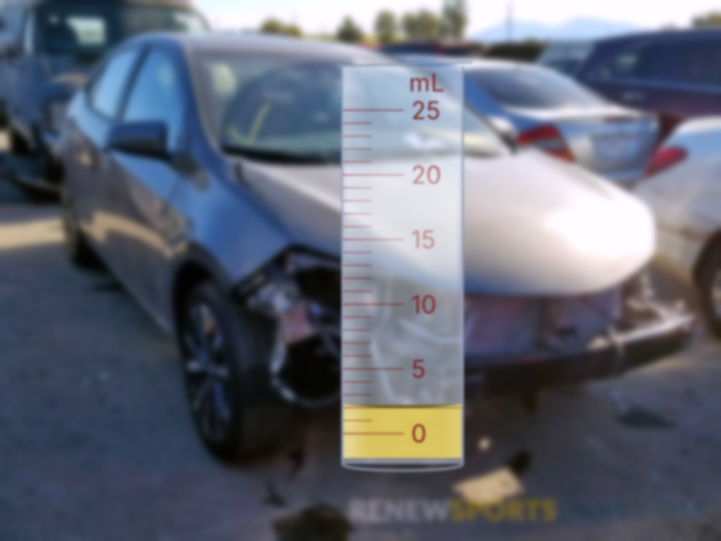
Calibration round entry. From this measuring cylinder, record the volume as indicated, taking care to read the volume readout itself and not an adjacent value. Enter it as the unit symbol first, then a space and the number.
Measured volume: mL 2
